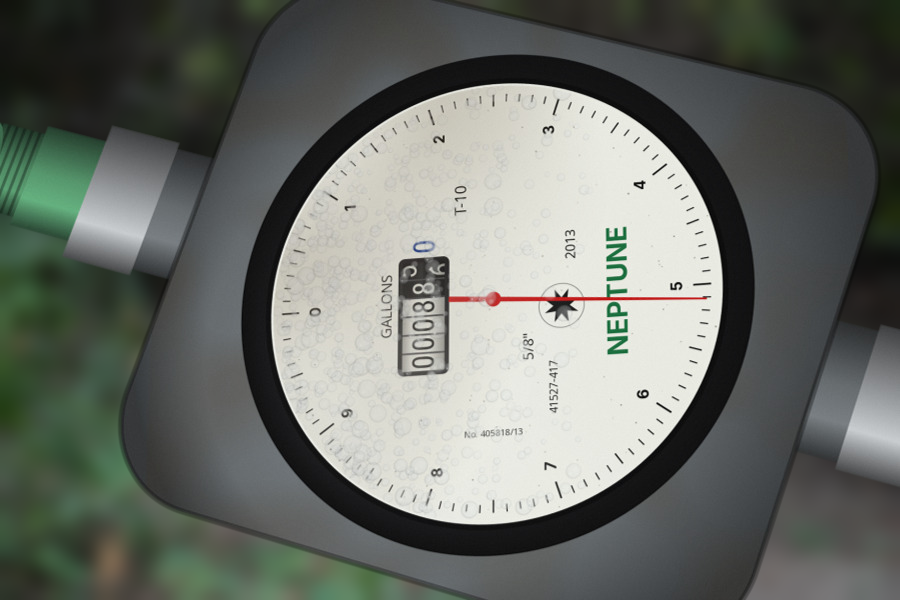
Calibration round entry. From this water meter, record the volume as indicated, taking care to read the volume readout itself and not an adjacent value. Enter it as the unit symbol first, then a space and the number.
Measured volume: gal 8855.1
